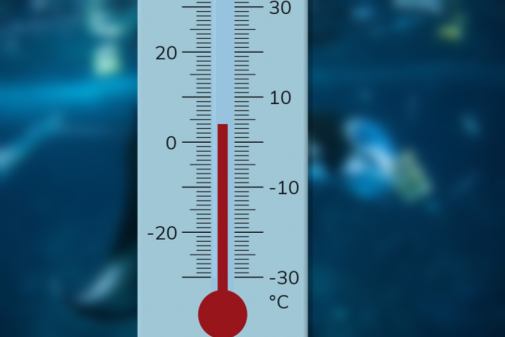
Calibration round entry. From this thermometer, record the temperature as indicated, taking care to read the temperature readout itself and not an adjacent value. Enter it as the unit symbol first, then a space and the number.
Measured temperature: °C 4
